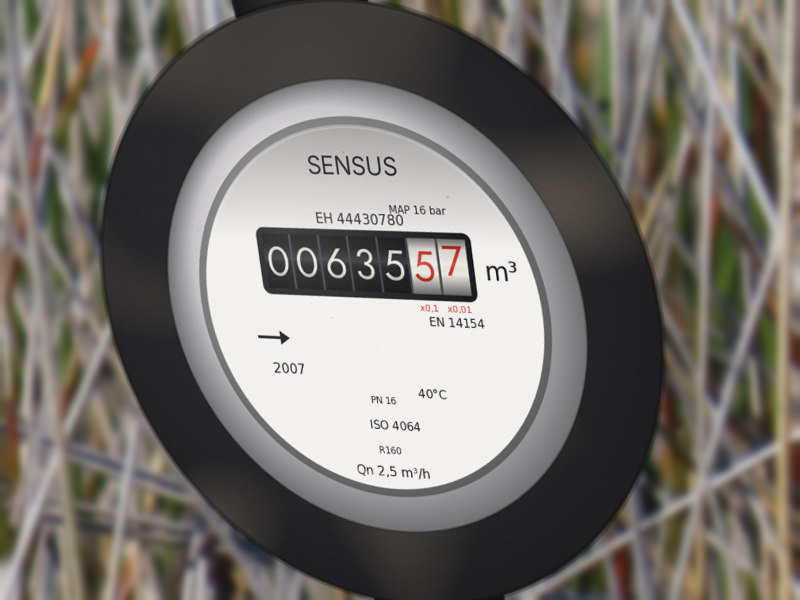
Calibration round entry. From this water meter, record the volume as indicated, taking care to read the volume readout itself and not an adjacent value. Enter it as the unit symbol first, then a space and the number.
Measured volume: m³ 635.57
